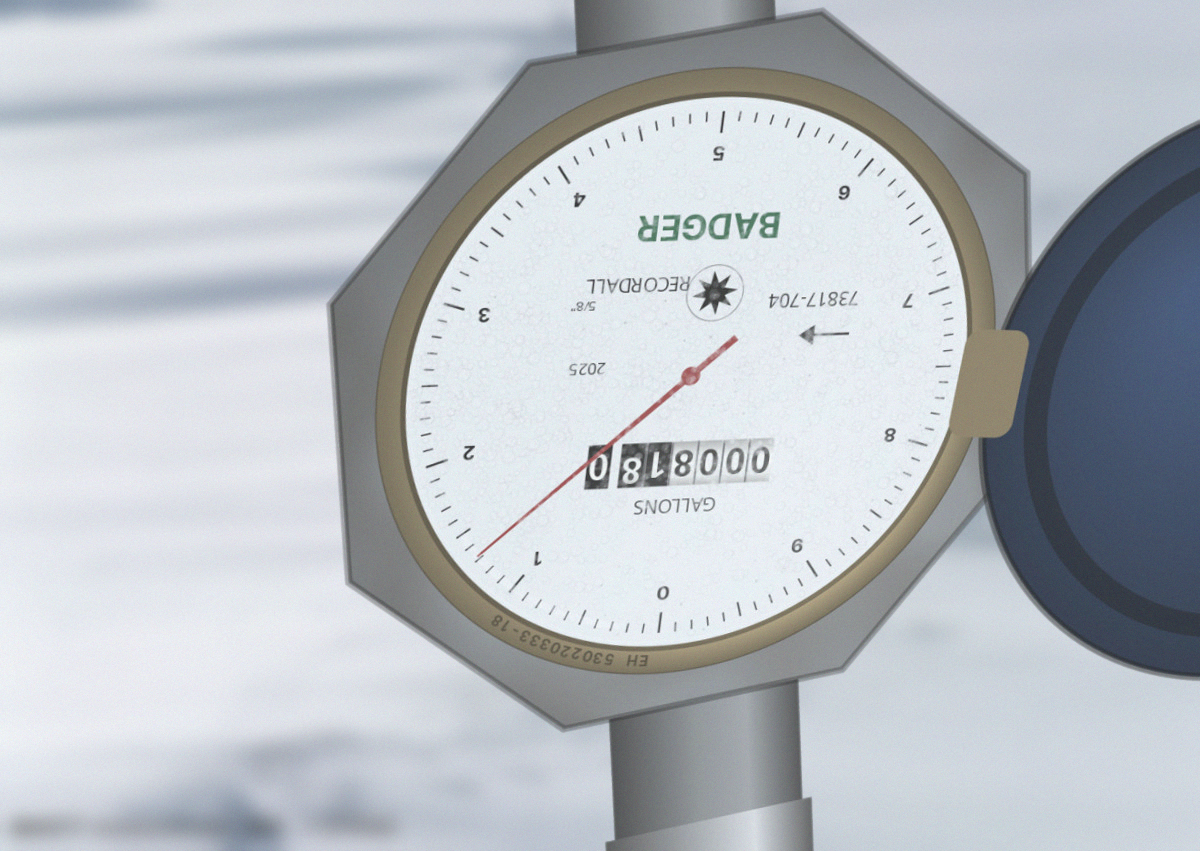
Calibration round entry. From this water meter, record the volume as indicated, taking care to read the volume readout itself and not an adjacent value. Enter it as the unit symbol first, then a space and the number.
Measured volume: gal 8181.3
